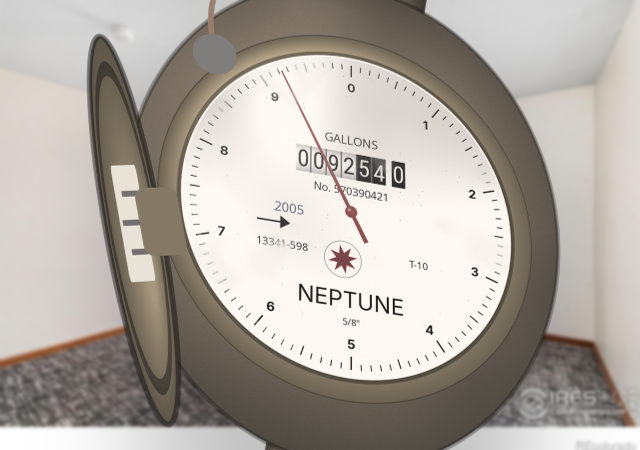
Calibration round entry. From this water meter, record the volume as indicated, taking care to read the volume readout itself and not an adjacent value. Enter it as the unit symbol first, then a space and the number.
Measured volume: gal 92539.2
